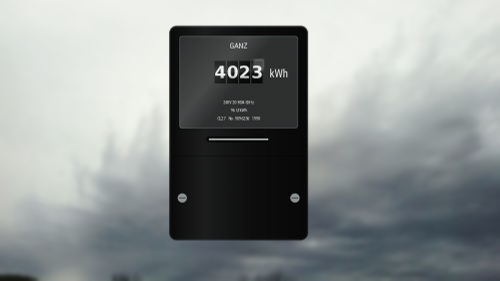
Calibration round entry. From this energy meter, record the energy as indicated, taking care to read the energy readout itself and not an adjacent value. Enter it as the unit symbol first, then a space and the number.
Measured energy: kWh 4023
